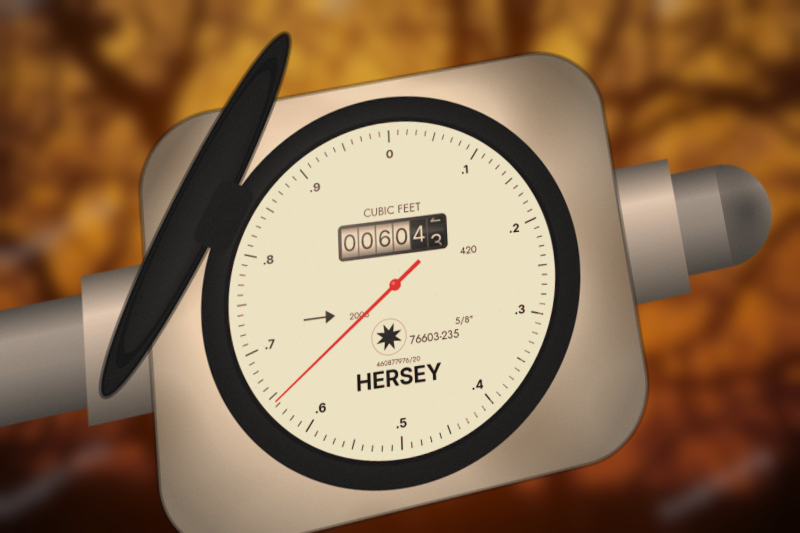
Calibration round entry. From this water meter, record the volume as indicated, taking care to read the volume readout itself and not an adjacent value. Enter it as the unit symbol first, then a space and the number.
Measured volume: ft³ 6042.64
